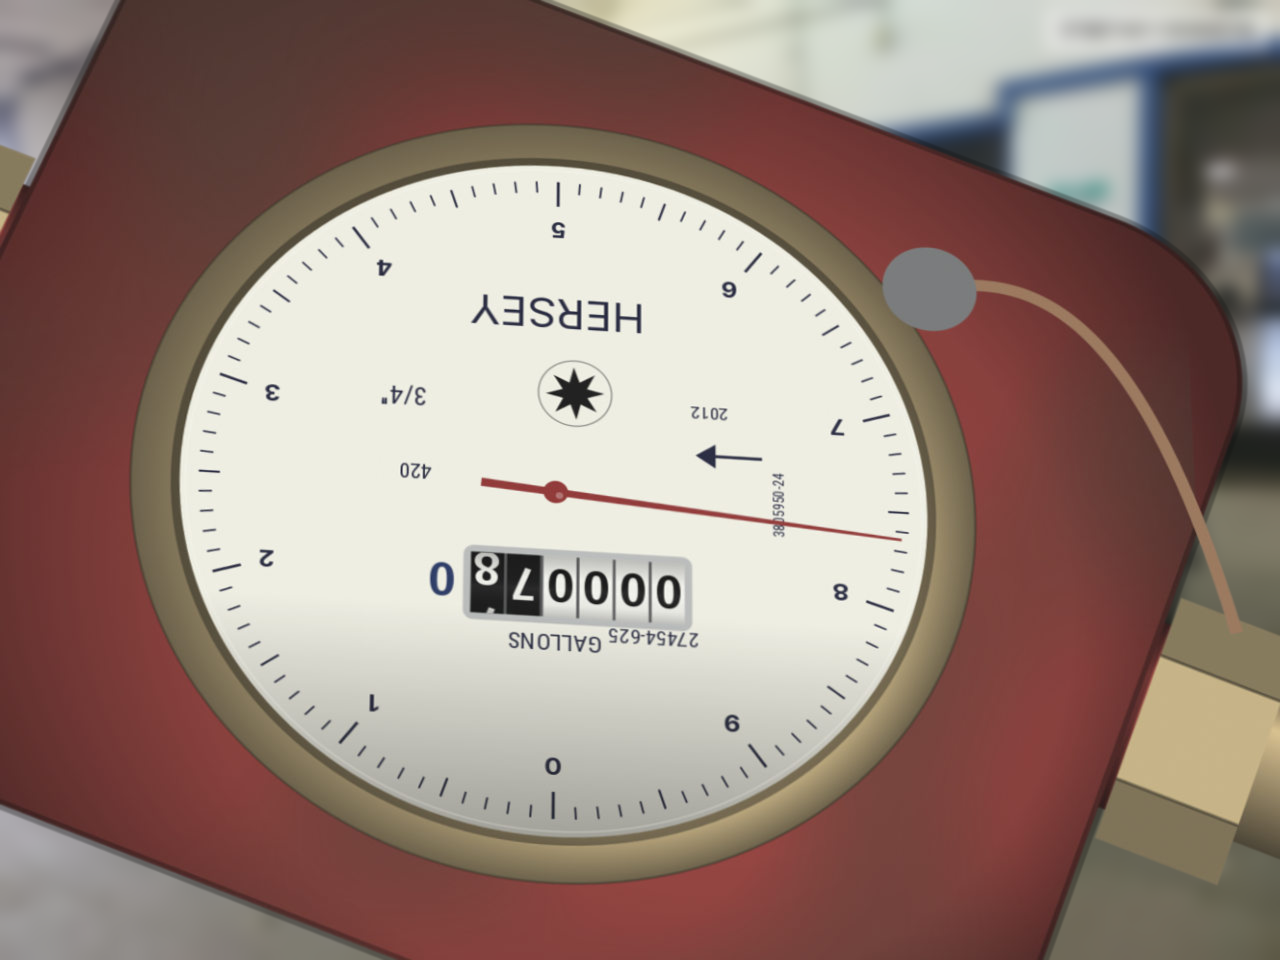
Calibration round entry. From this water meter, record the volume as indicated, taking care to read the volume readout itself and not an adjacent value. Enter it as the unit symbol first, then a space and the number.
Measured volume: gal 777.6
